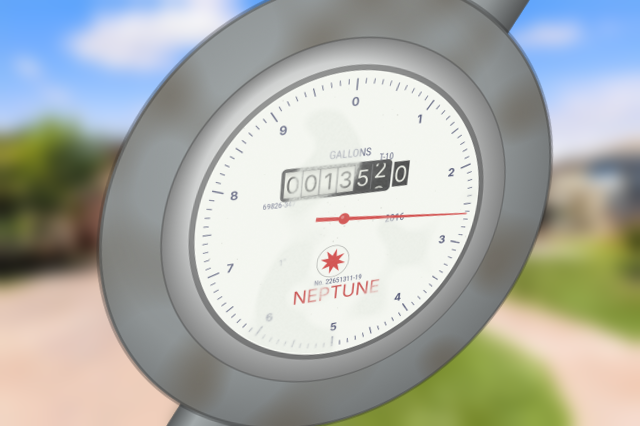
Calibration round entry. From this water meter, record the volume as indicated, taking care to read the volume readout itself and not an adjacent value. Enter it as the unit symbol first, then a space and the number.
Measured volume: gal 13522.6
